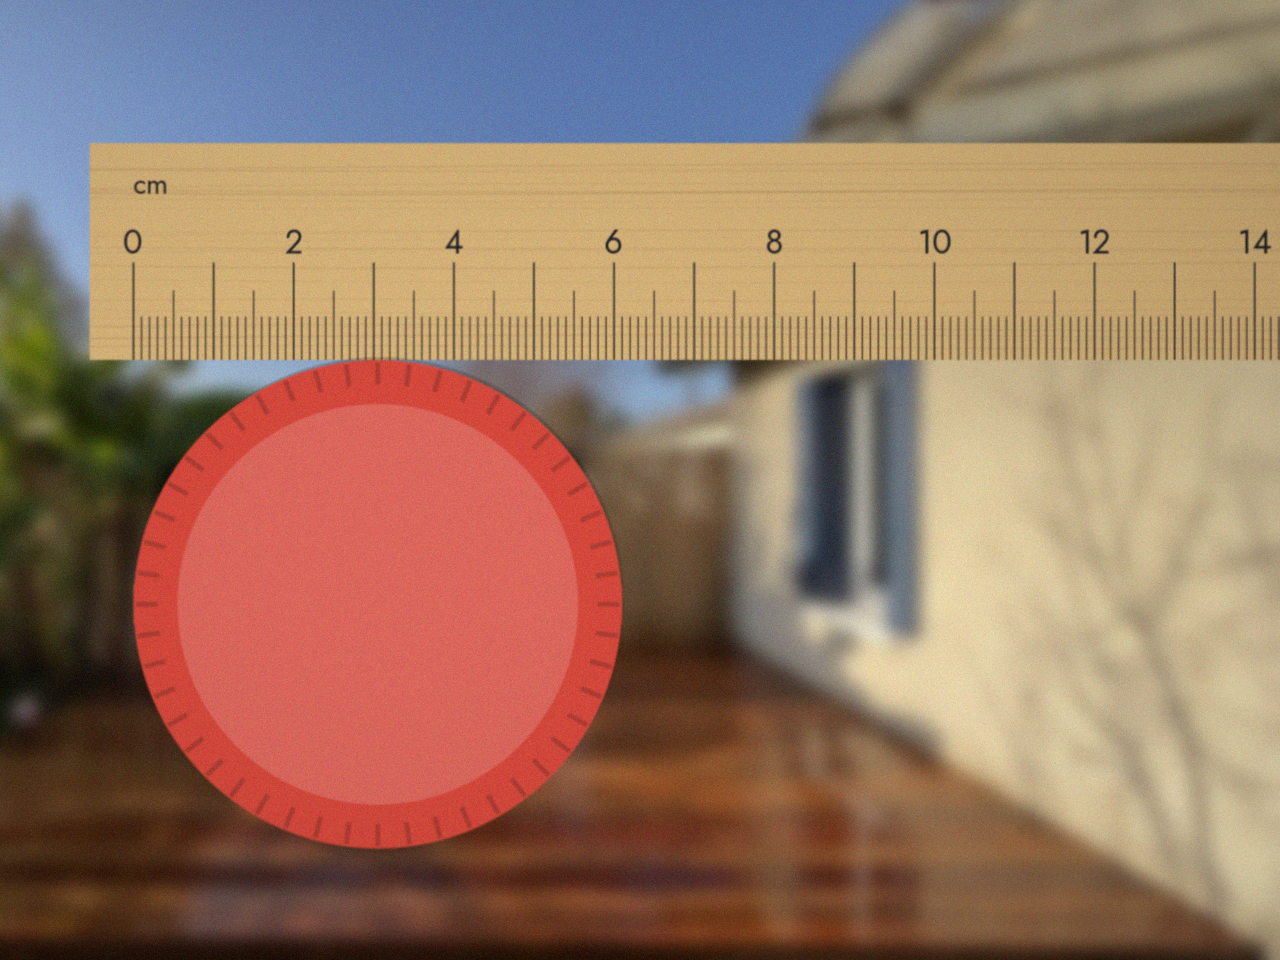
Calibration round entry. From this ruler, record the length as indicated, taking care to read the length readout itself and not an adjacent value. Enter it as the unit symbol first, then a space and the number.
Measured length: cm 6.1
